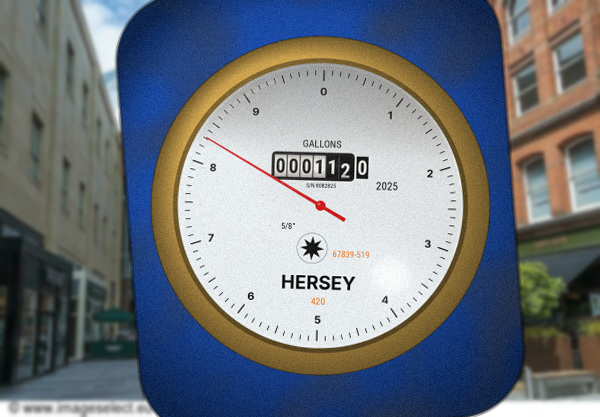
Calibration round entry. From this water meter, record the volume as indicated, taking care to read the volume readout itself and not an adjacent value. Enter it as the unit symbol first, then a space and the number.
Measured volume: gal 1118.3
